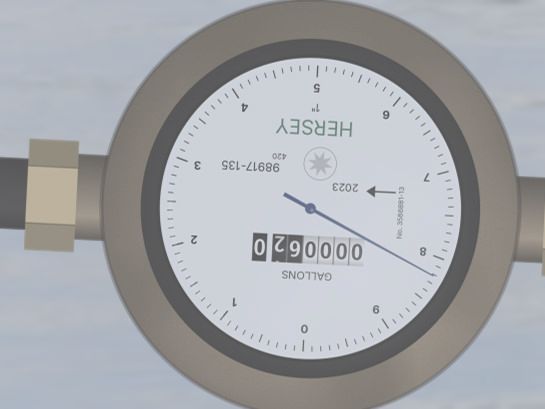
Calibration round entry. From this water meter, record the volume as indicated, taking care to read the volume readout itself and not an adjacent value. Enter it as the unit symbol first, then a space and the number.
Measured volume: gal 618.2
